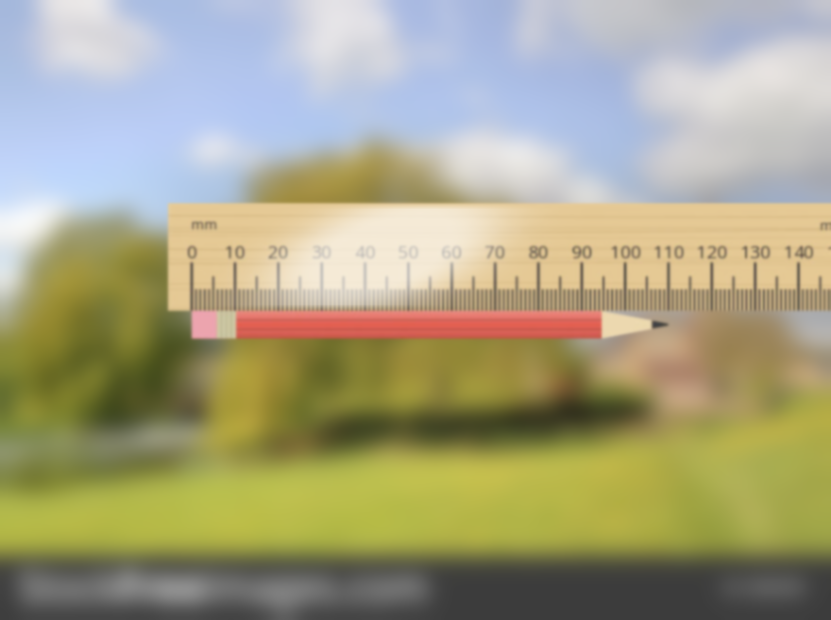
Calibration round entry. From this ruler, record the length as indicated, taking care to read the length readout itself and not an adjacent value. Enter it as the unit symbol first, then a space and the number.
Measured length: mm 110
